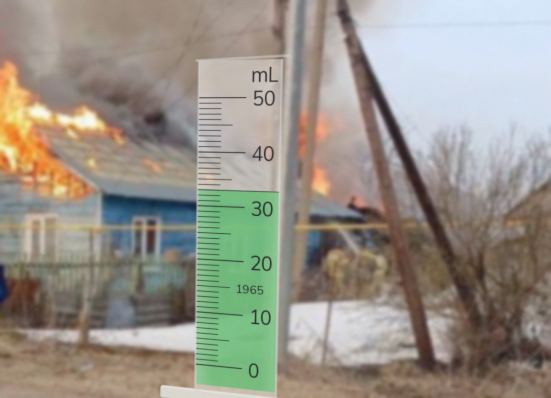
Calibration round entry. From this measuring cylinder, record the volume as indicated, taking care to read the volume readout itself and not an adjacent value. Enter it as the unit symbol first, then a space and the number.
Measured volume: mL 33
